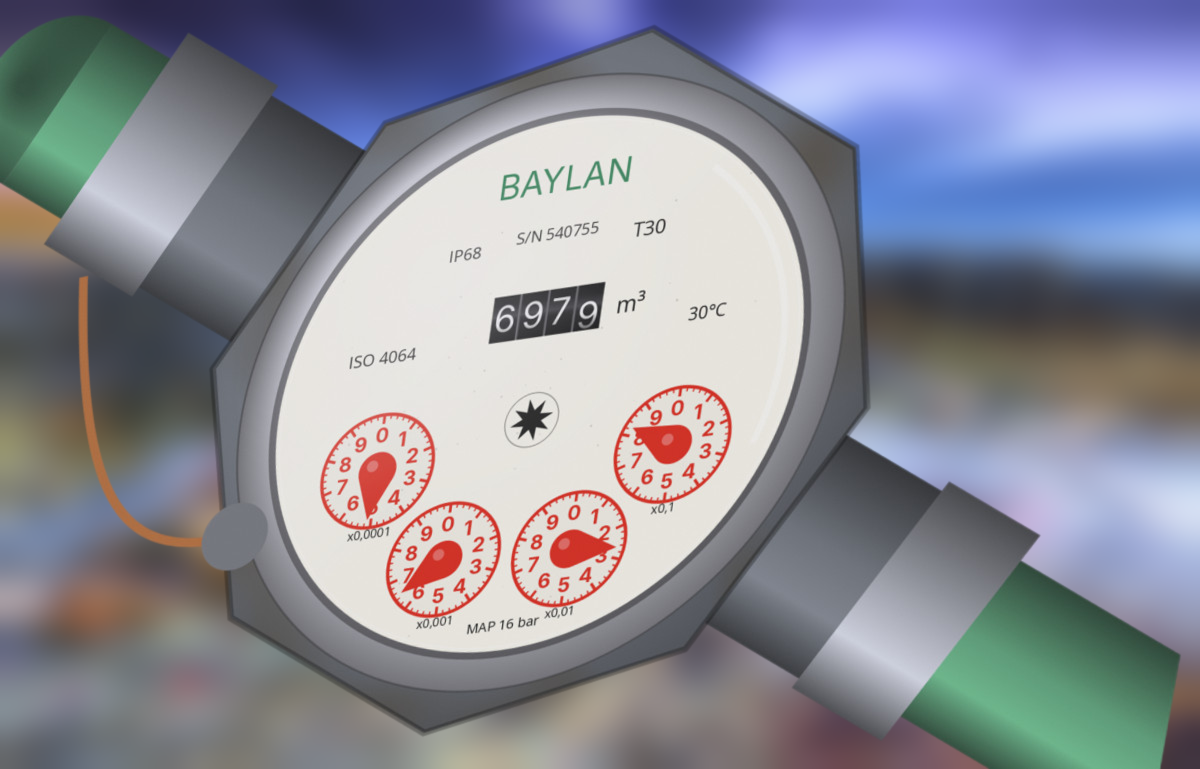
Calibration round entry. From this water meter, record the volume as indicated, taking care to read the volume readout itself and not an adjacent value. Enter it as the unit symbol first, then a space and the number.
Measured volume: m³ 6978.8265
